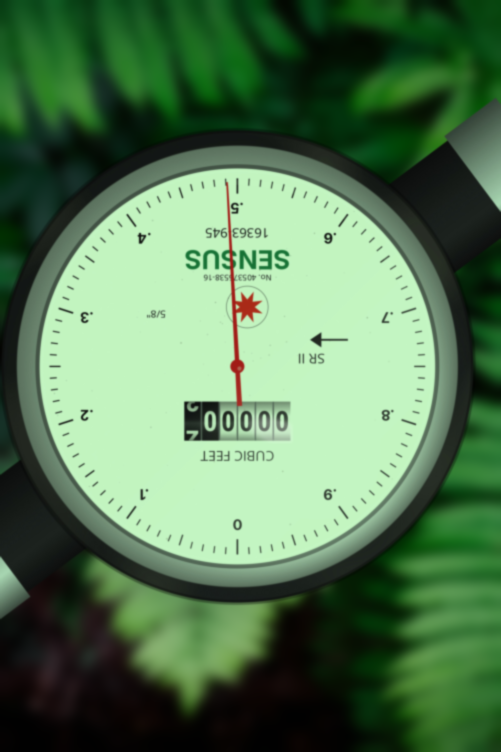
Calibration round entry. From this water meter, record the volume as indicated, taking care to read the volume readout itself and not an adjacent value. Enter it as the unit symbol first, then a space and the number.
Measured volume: ft³ 2.49
